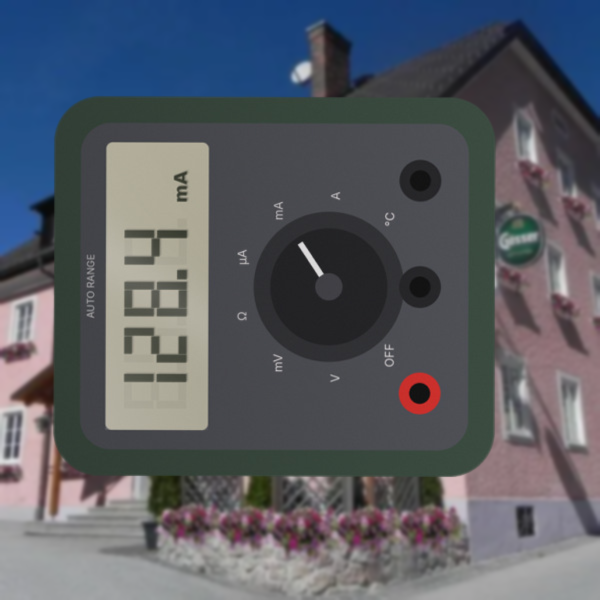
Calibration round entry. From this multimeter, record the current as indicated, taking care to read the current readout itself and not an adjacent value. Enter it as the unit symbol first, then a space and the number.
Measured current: mA 128.4
